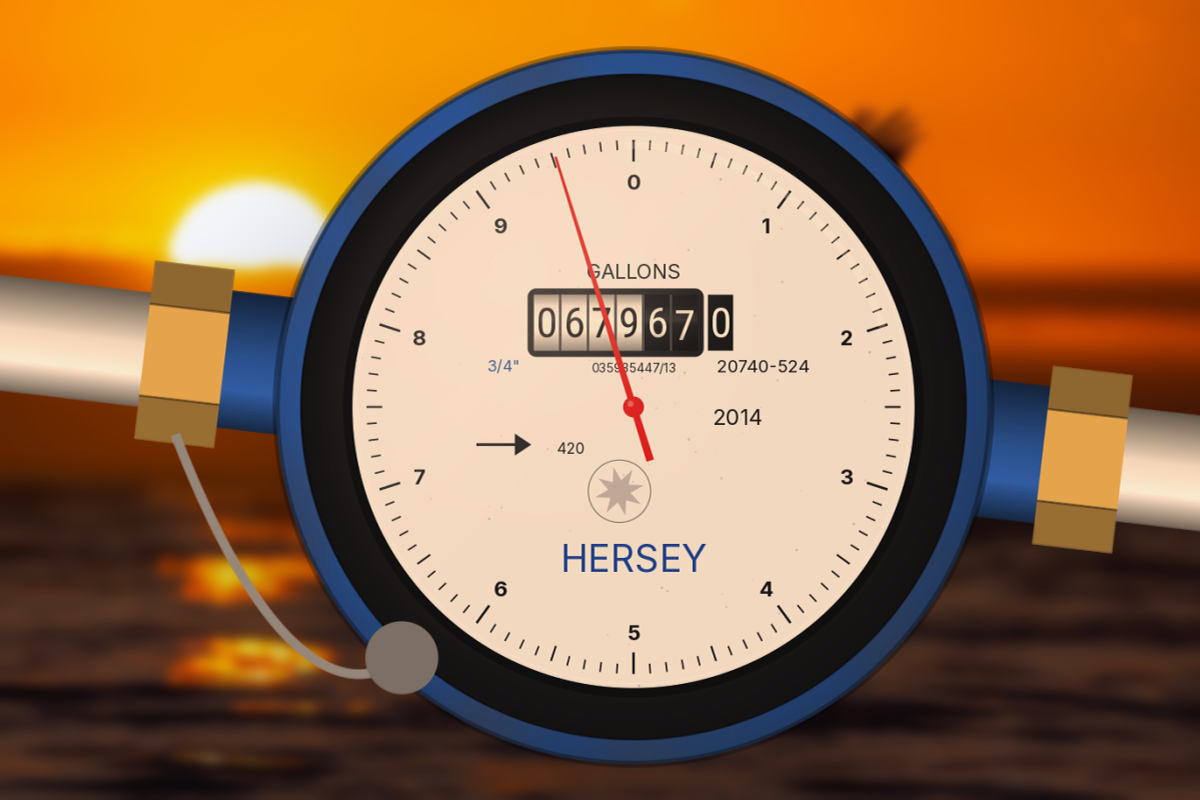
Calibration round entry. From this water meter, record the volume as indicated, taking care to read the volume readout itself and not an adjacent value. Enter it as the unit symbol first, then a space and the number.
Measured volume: gal 679669.5
